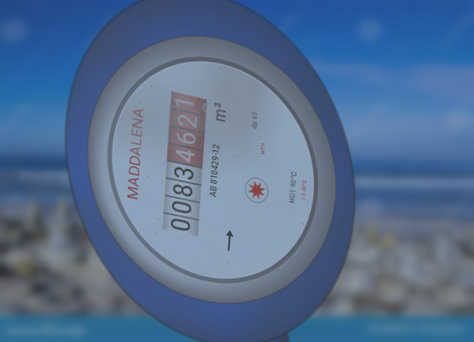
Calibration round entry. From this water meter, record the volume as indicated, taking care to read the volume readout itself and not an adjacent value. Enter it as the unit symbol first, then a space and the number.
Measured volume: m³ 83.4621
